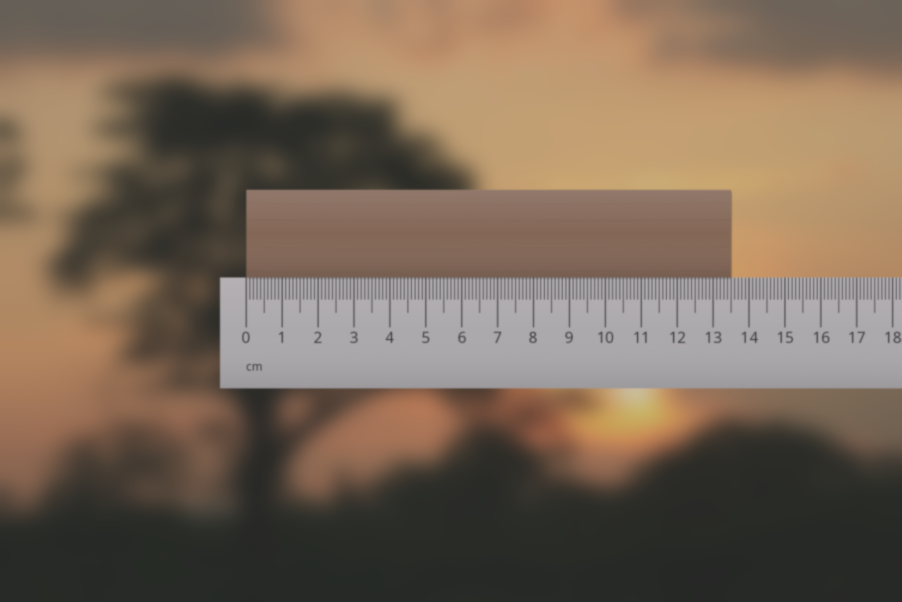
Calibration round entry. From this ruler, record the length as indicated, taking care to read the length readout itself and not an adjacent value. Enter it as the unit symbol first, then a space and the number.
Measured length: cm 13.5
